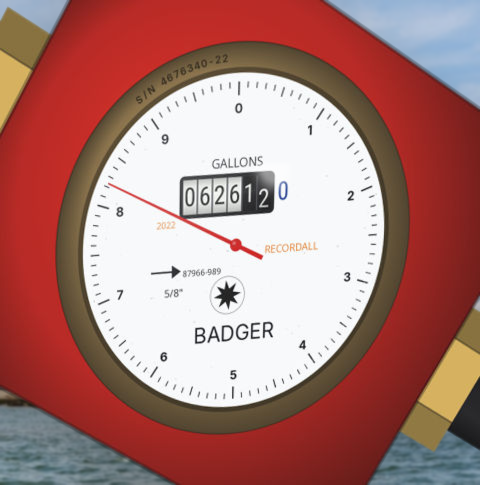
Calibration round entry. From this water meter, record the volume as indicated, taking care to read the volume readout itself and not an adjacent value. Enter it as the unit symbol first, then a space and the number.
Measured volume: gal 626118.2
